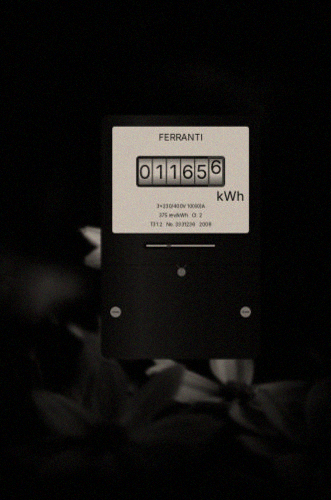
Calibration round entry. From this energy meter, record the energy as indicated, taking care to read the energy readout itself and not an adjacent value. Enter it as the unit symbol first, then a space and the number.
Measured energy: kWh 1165.6
